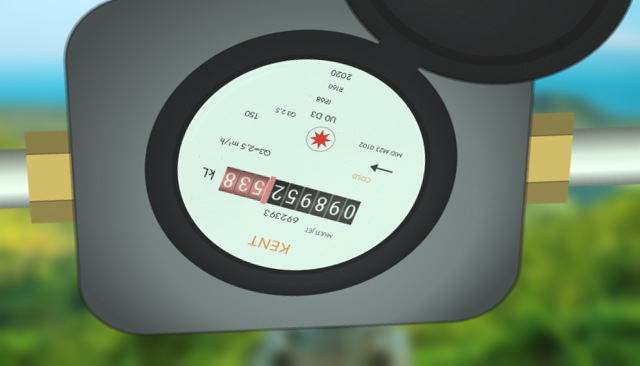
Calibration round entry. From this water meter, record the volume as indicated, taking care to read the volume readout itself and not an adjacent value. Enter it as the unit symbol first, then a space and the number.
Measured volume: kL 98952.538
